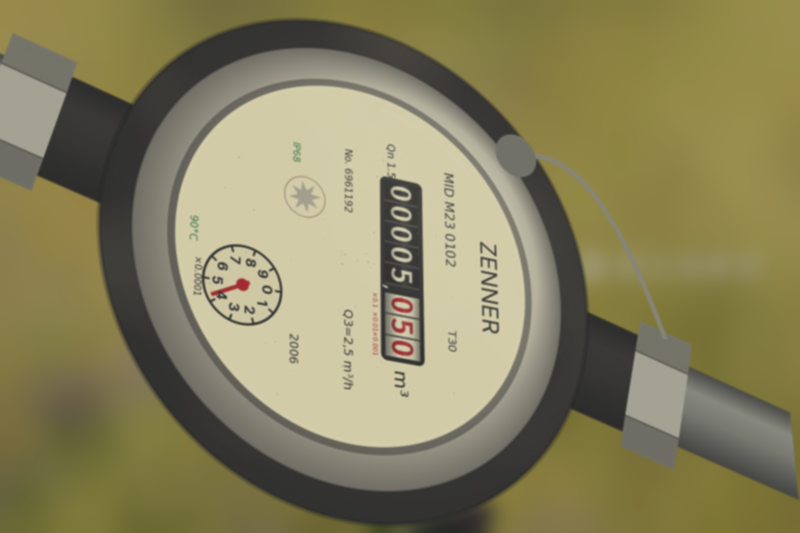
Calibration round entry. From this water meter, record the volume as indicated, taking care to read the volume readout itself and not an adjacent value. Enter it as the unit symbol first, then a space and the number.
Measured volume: m³ 5.0504
